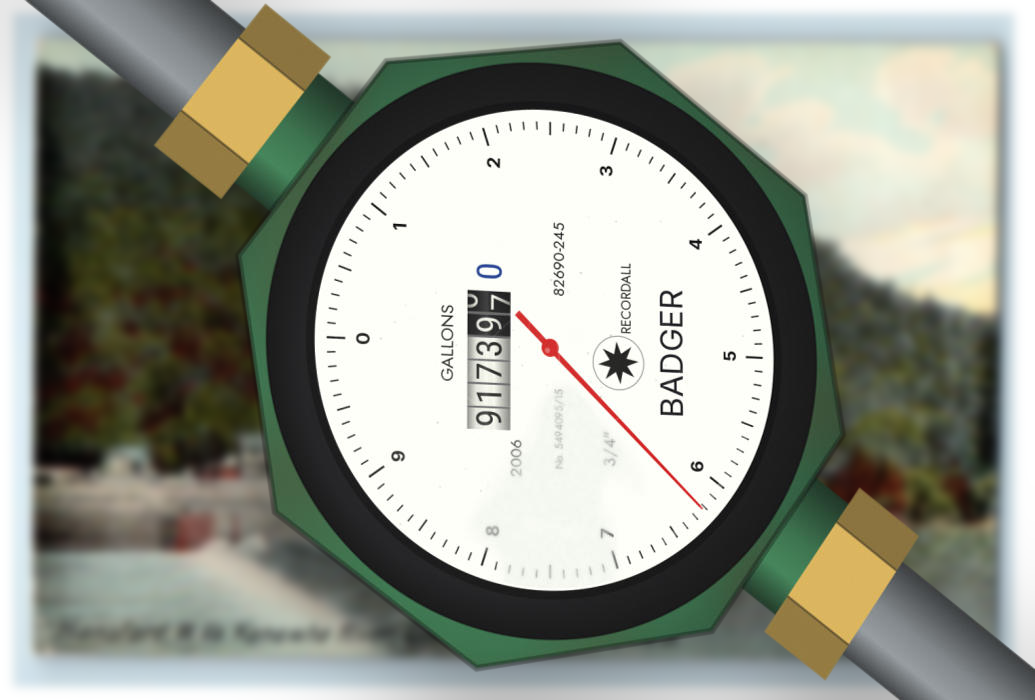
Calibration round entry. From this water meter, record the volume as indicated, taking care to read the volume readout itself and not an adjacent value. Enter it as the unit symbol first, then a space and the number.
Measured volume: gal 9173966.2
